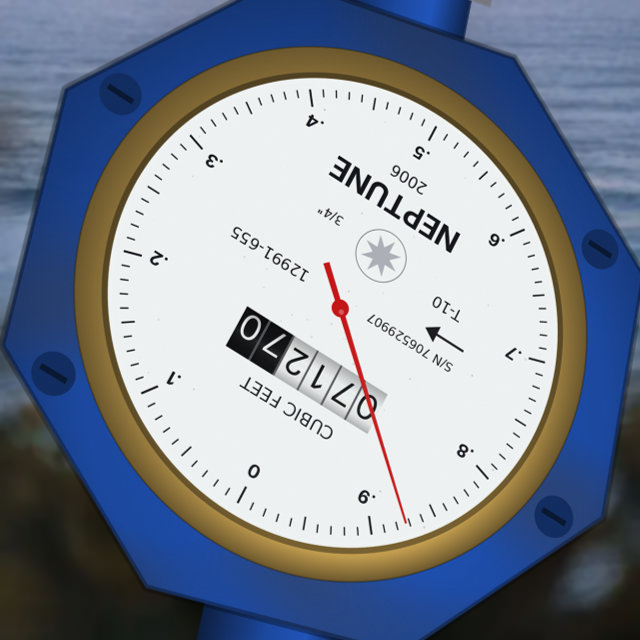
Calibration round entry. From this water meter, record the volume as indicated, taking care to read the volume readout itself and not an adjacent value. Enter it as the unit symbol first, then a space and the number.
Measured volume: ft³ 71269.87
